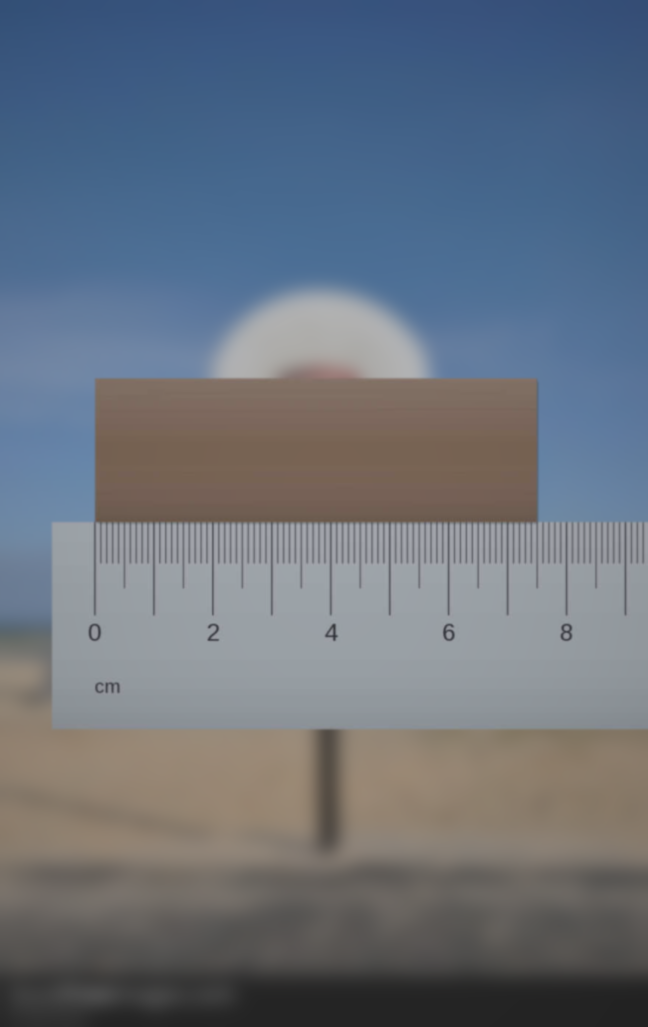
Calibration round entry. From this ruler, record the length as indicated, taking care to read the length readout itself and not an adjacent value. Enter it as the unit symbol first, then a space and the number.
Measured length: cm 7.5
